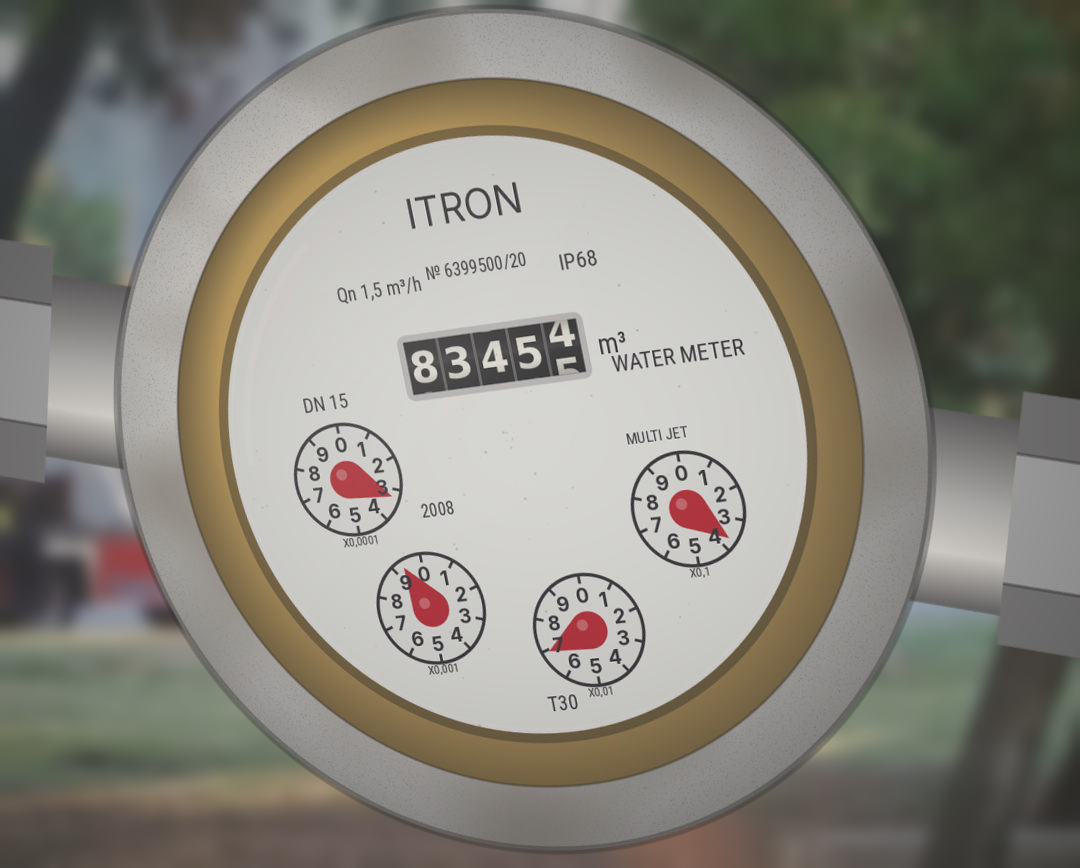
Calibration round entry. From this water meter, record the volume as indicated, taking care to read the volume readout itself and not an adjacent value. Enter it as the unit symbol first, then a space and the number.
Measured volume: m³ 83454.3693
